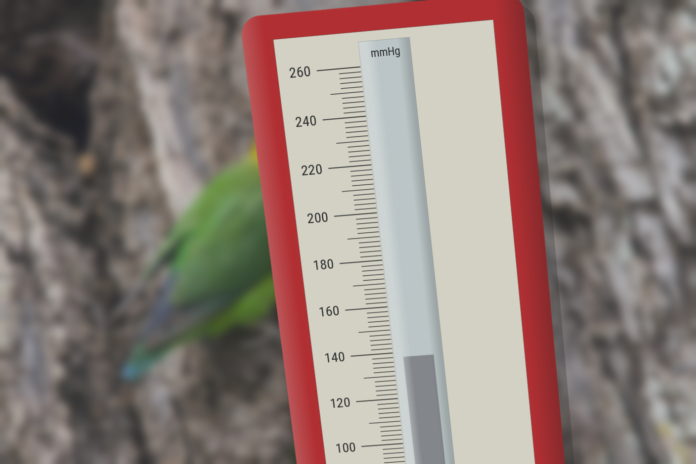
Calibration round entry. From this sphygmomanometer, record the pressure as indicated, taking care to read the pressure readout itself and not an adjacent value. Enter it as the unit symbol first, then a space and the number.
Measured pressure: mmHg 138
